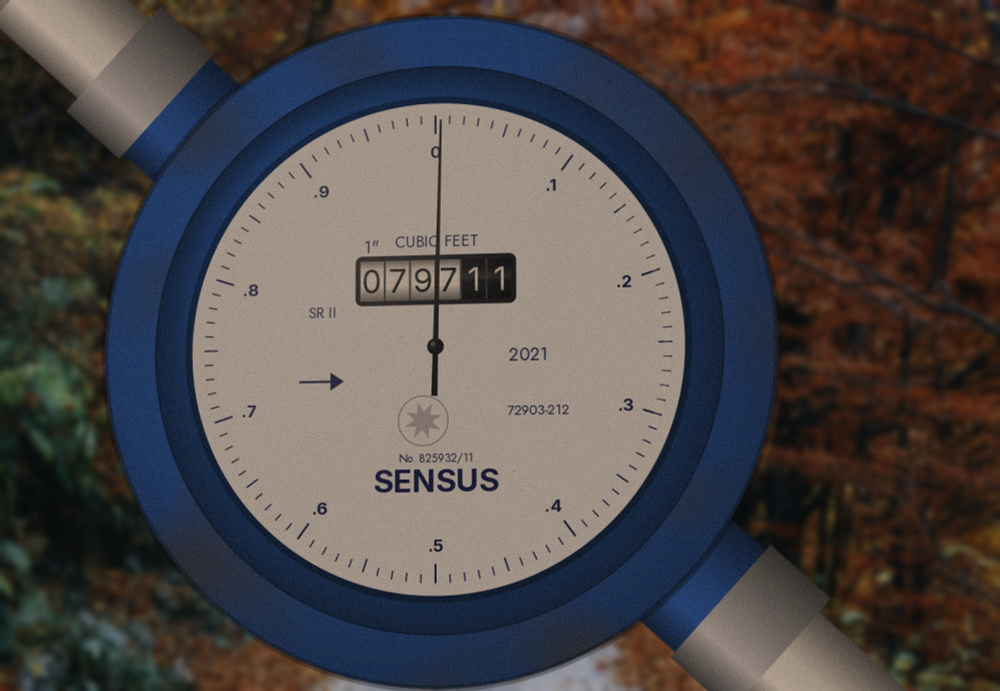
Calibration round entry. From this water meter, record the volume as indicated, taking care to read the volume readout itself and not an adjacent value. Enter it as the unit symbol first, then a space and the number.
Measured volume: ft³ 79711.00
